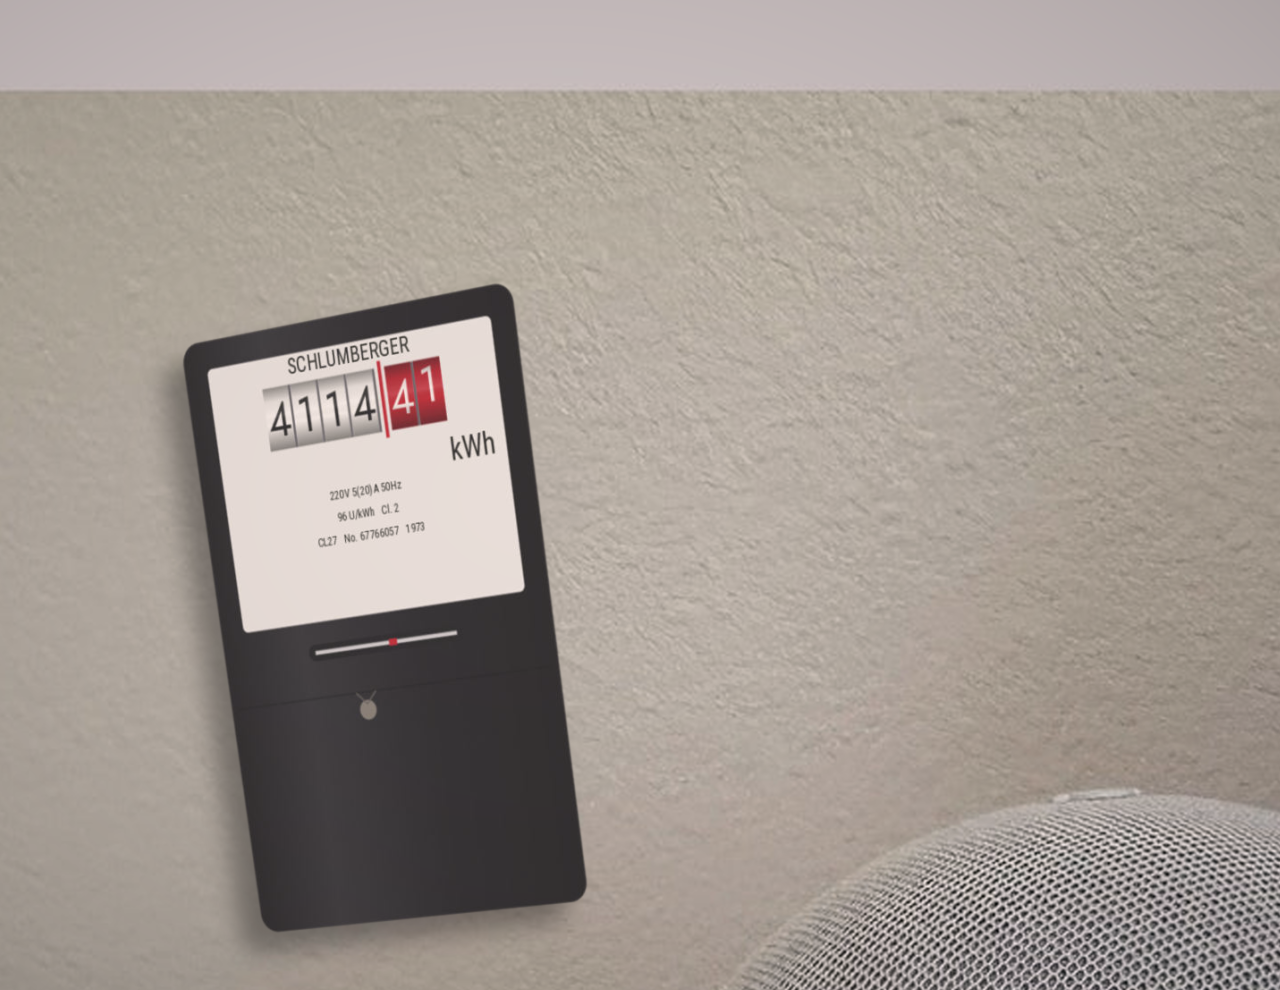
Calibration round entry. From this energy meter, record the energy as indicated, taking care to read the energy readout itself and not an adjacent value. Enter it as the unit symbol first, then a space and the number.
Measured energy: kWh 4114.41
